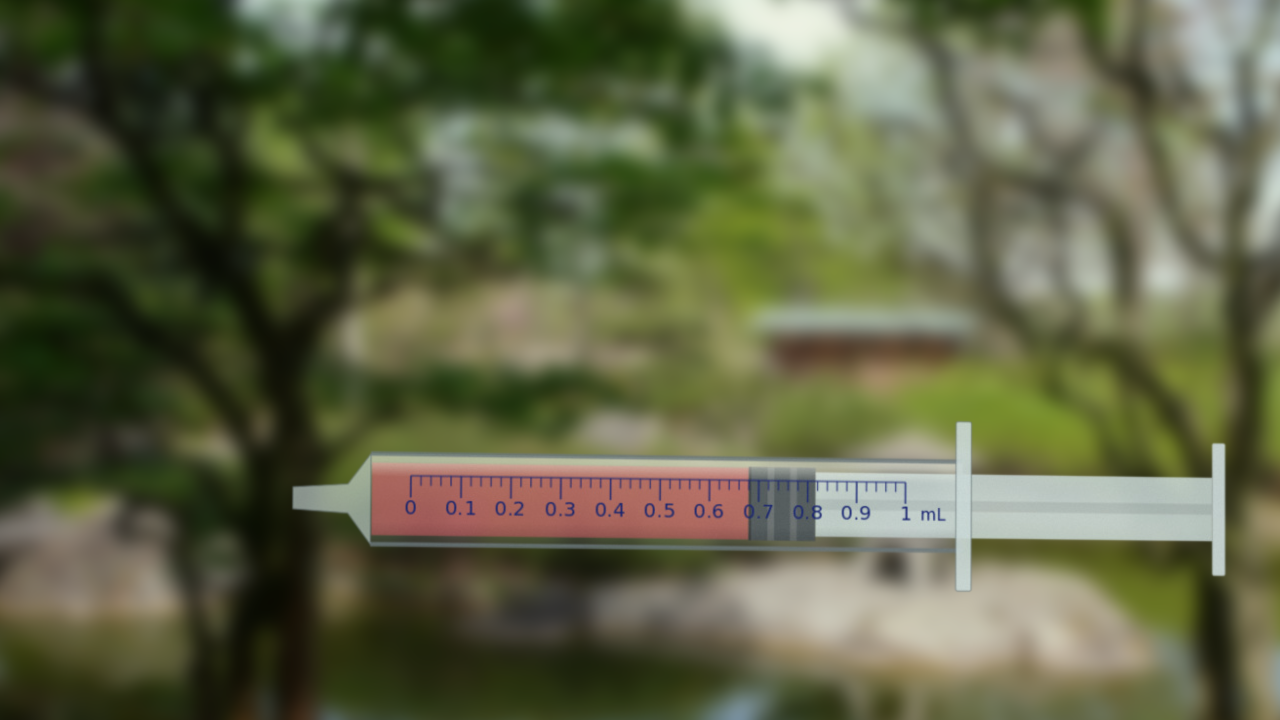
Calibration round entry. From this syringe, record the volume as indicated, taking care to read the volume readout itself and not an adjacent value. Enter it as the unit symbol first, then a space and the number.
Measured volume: mL 0.68
